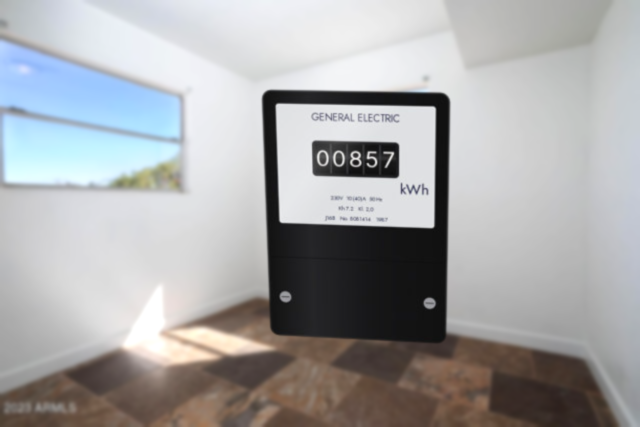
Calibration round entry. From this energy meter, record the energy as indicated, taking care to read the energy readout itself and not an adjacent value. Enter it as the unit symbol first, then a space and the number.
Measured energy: kWh 857
